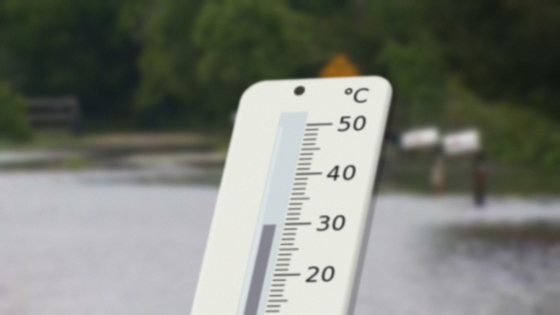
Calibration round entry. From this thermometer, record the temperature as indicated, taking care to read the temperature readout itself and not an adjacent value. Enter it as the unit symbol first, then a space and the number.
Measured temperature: °C 30
